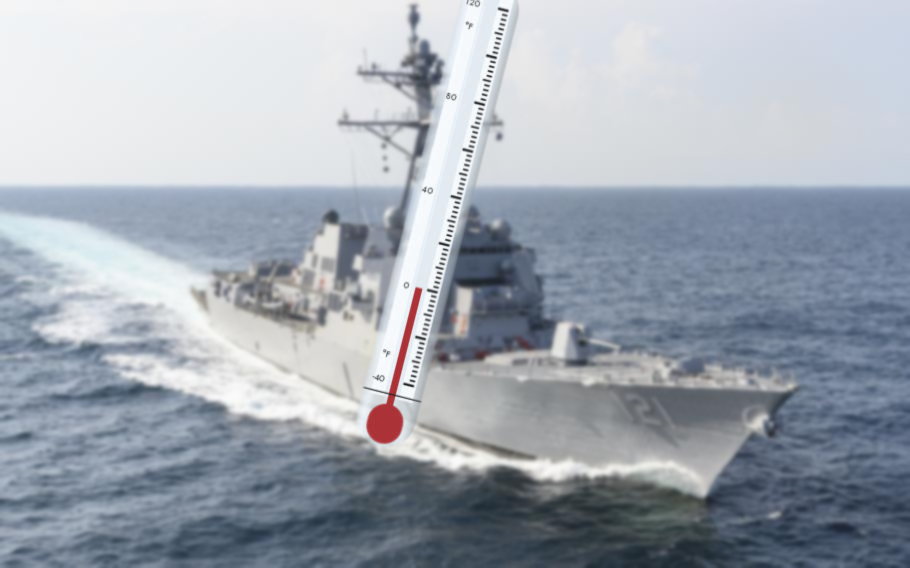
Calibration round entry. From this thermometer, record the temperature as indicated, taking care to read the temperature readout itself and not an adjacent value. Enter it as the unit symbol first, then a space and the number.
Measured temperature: °F 0
